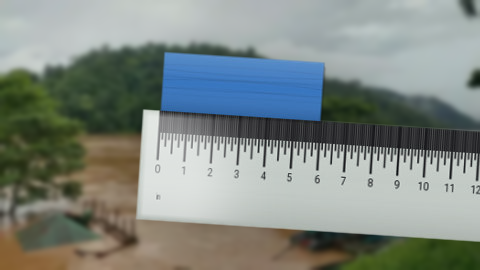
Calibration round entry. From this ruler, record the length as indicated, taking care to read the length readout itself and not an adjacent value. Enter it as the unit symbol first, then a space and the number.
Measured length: in 6
